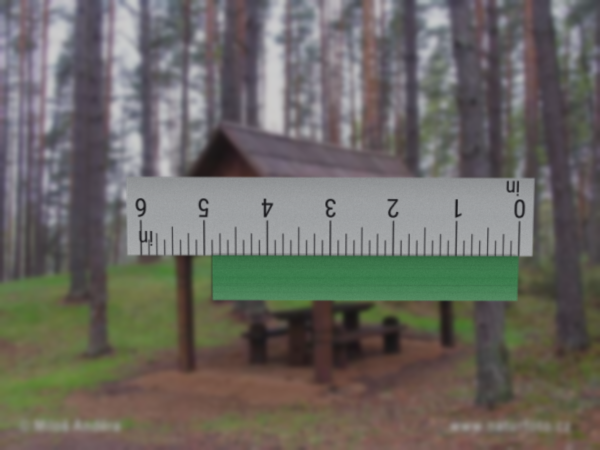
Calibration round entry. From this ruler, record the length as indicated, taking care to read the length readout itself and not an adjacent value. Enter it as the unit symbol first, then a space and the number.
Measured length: in 4.875
